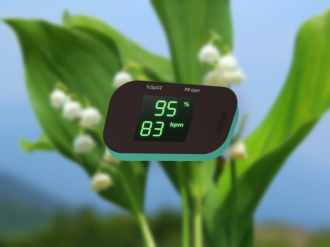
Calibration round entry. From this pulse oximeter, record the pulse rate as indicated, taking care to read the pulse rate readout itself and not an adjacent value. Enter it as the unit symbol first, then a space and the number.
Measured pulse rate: bpm 83
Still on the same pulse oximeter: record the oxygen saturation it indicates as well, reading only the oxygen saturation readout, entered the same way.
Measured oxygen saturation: % 95
